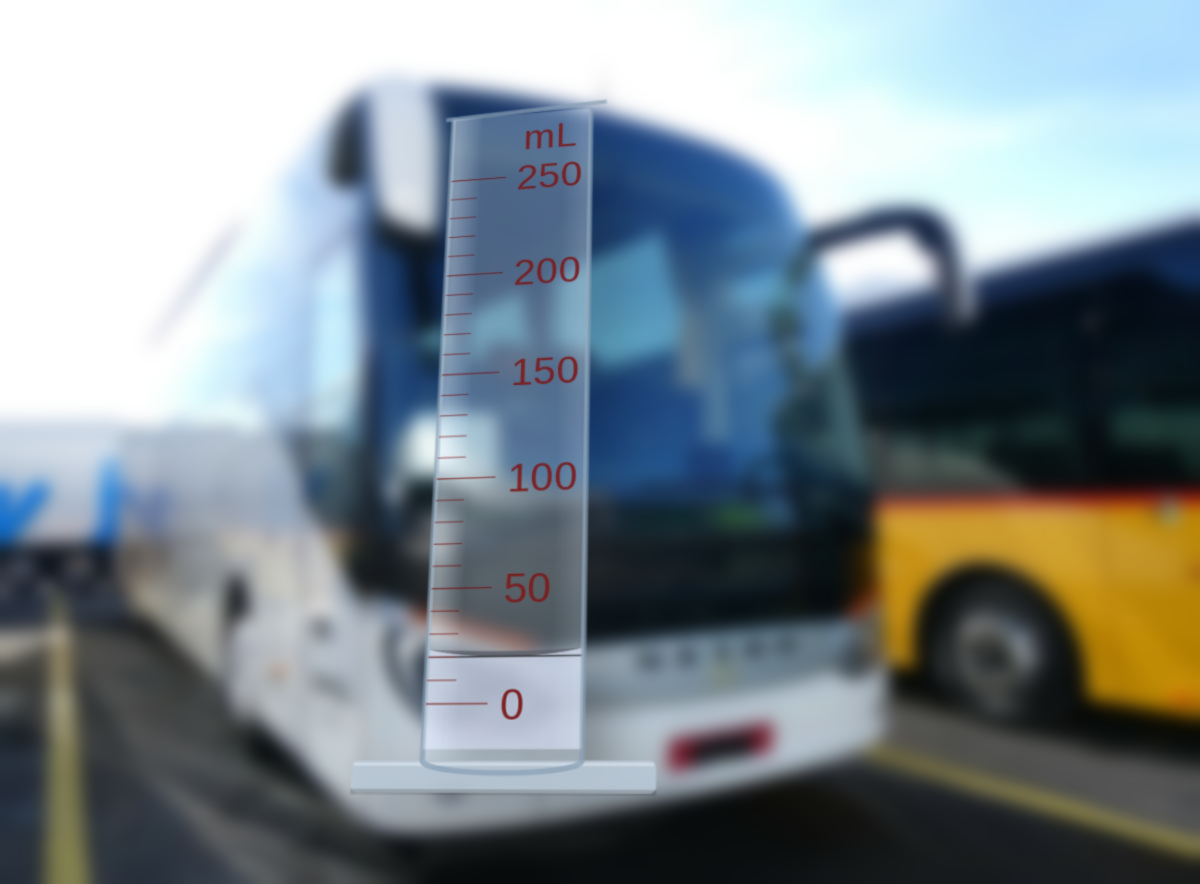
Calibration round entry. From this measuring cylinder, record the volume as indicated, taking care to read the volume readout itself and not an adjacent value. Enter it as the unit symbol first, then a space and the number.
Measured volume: mL 20
